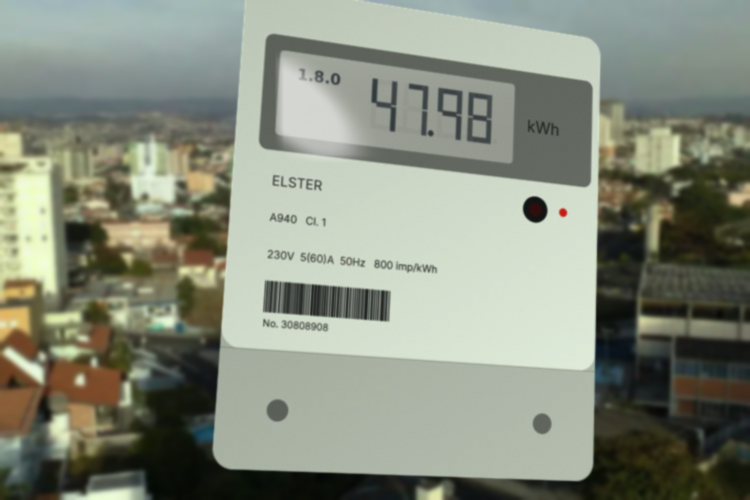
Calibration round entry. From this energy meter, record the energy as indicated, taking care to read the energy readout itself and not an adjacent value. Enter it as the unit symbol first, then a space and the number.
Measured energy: kWh 47.98
